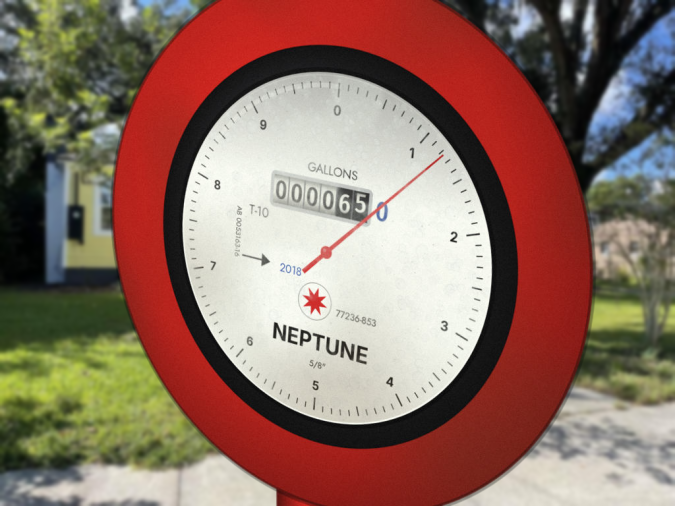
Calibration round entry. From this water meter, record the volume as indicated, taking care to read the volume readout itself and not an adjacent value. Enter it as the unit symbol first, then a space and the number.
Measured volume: gal 651.2
